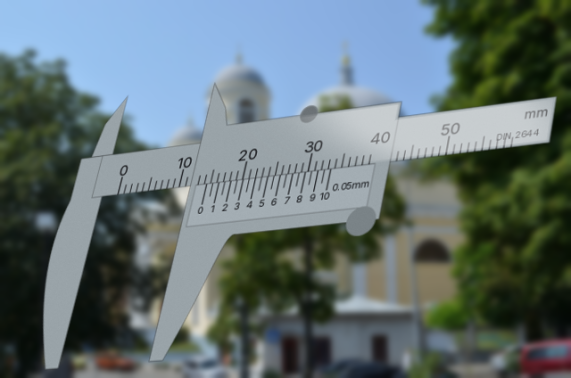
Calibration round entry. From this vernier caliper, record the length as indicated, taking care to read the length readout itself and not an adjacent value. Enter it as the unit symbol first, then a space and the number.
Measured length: mm 14.4
